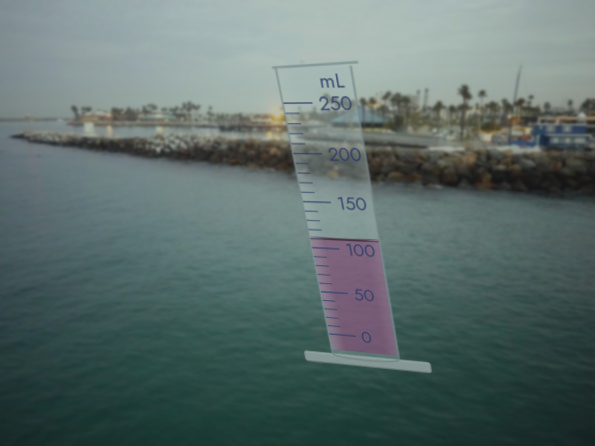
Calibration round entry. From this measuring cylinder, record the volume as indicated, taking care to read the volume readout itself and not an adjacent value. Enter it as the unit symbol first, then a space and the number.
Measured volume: mL 110
